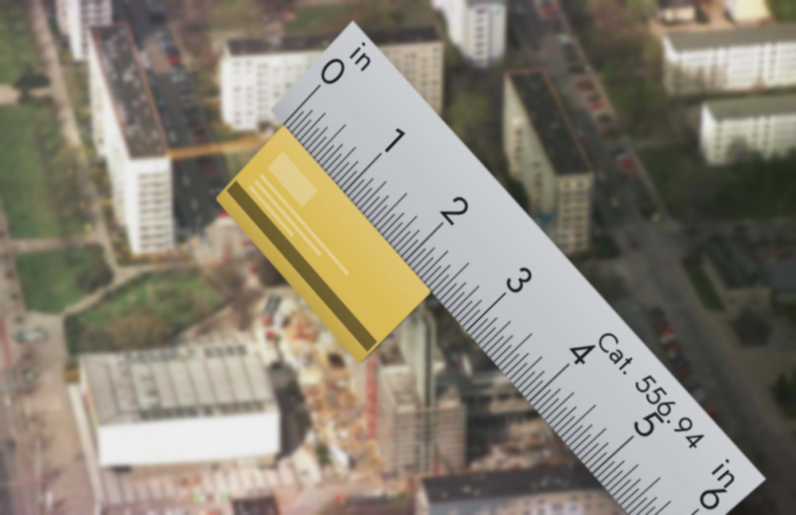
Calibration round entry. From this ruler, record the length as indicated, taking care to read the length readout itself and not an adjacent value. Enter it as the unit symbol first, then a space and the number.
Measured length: in 2.4375
